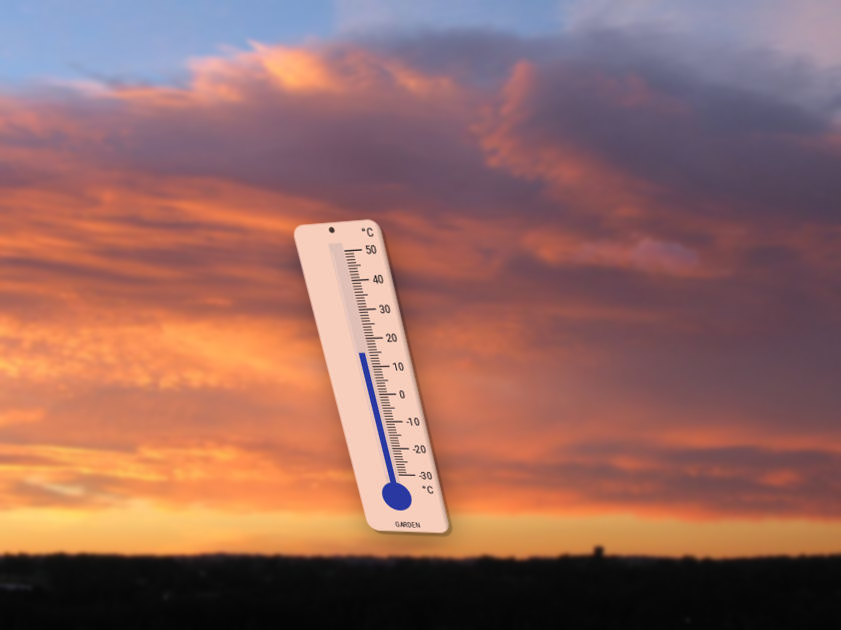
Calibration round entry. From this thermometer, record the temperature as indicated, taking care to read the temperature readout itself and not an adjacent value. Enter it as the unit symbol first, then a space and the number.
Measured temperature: °C 15
